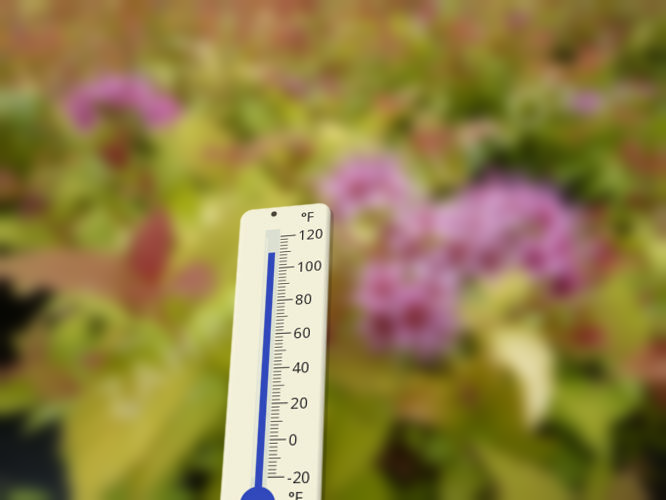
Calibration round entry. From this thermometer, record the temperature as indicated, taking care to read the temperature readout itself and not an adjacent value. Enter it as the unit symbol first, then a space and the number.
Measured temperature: °F 110
